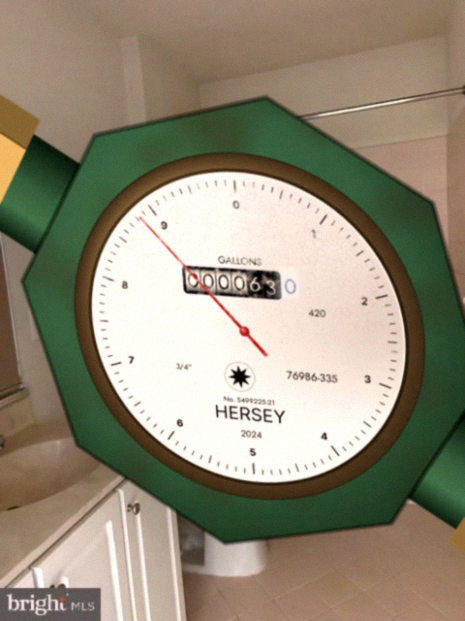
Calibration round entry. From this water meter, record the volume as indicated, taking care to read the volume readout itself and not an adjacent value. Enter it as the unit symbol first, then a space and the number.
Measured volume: gal 628.8
